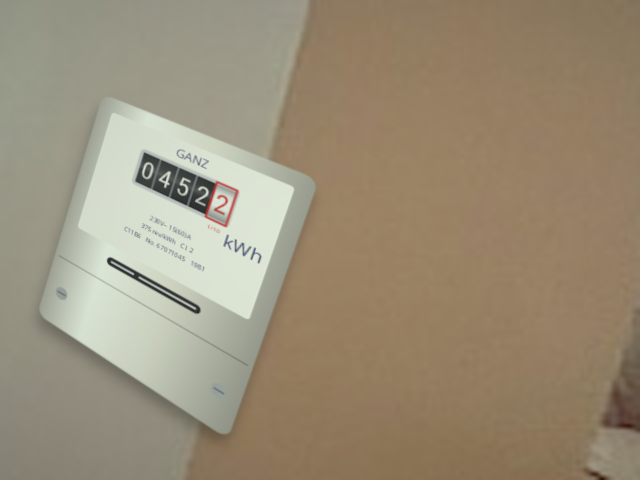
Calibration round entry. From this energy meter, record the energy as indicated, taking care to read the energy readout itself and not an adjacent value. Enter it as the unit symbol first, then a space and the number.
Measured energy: kWh 452.2
